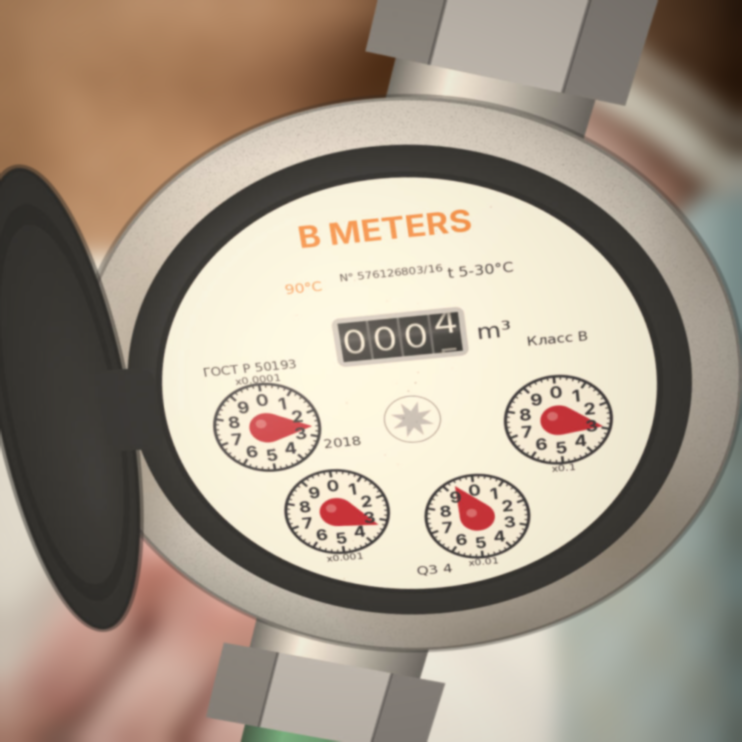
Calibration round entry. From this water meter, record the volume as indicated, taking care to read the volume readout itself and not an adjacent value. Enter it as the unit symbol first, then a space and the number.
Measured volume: m³ 4.2932
